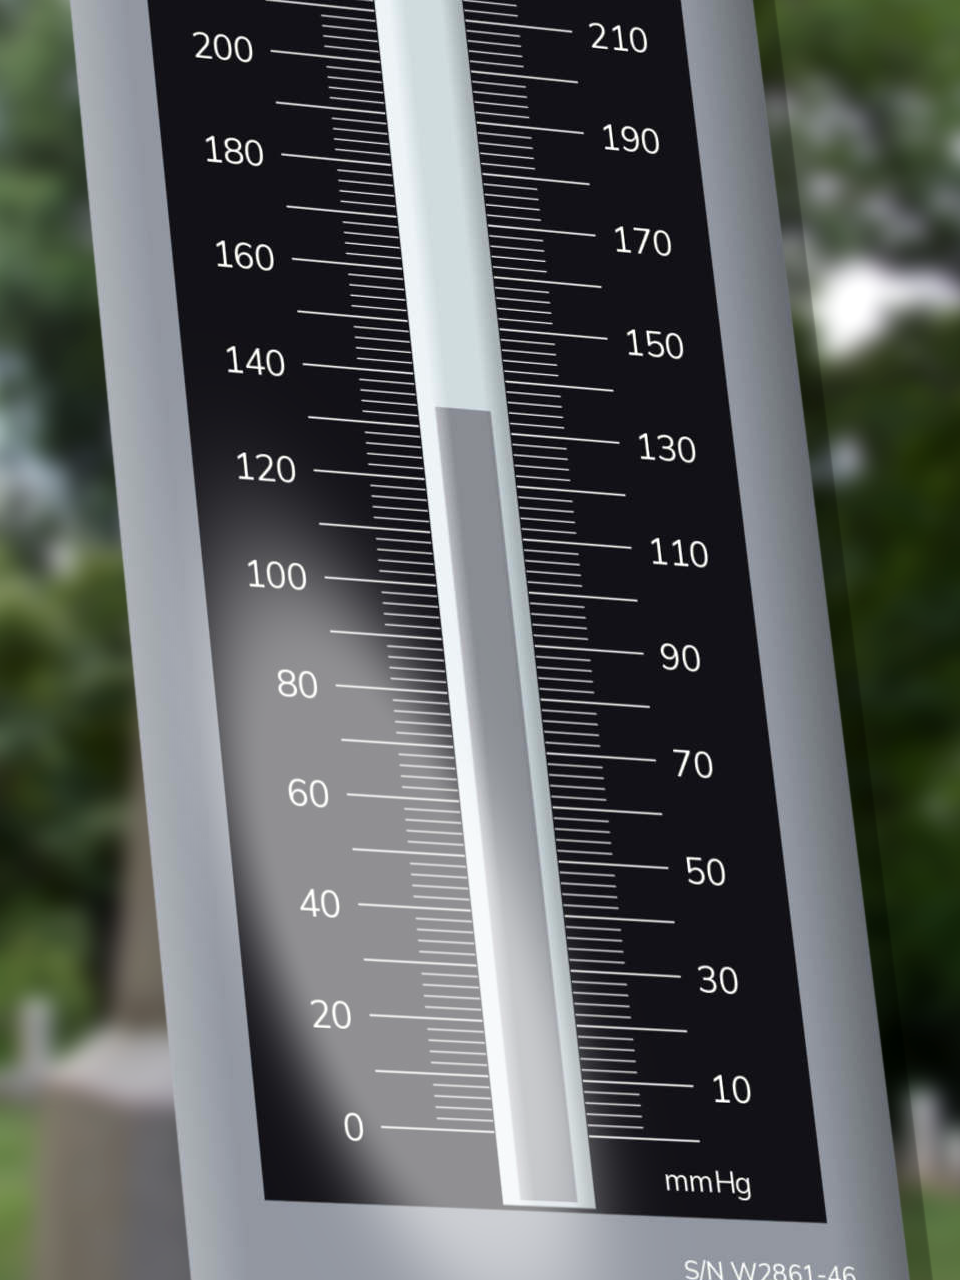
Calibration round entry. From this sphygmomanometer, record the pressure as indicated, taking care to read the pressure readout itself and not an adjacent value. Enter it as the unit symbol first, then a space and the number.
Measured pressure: mmHg 134
